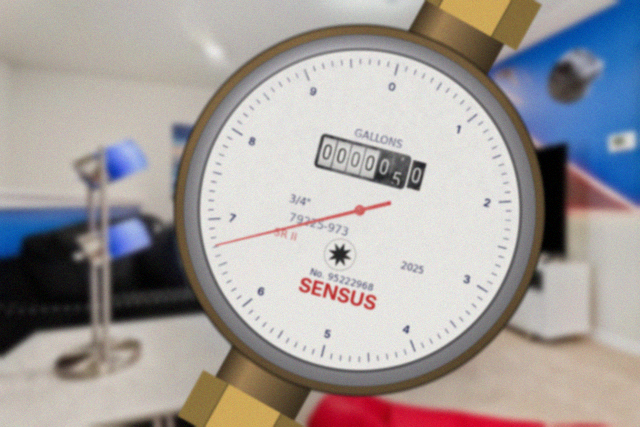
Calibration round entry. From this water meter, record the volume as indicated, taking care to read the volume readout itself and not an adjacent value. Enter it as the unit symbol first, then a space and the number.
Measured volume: gal 46.7
